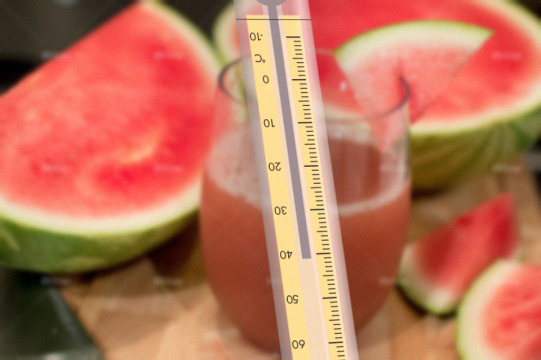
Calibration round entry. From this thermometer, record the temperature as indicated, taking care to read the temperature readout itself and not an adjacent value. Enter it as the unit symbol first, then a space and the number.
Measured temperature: °C 41
